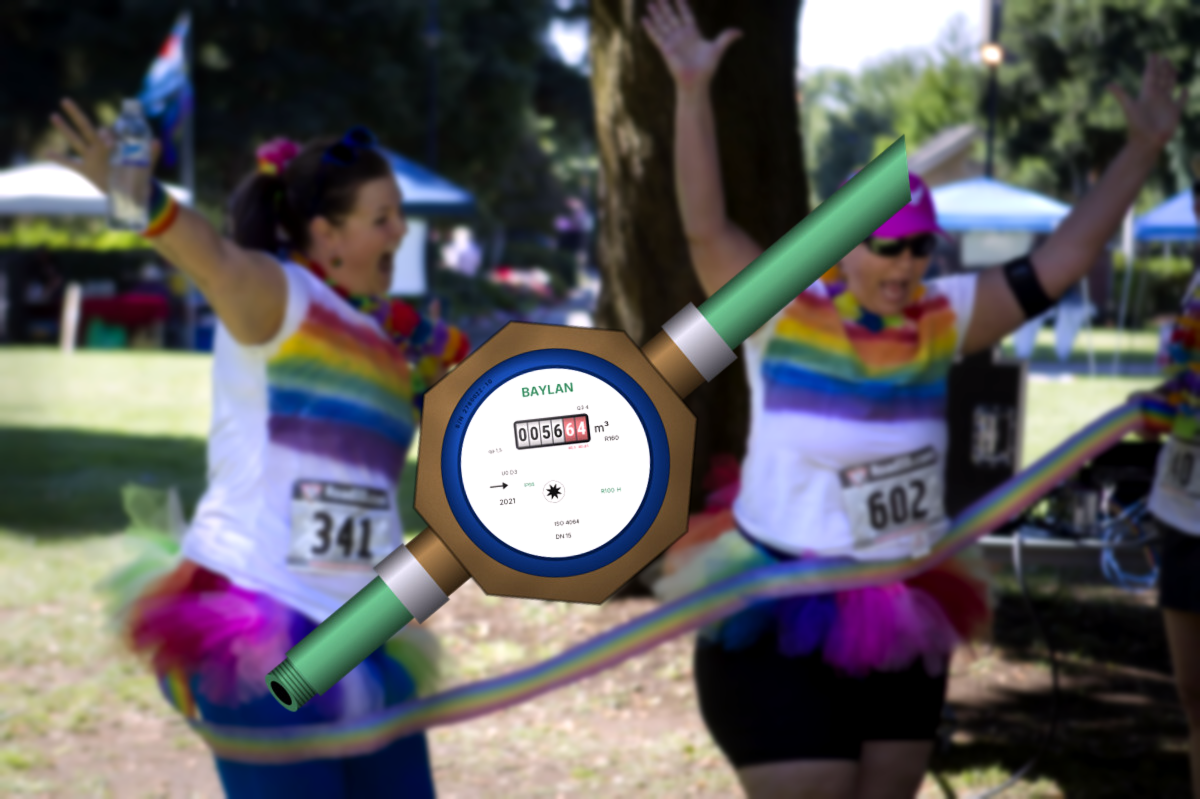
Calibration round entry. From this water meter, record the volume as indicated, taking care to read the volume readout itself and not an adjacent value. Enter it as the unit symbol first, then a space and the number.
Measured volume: m³ 56.64
